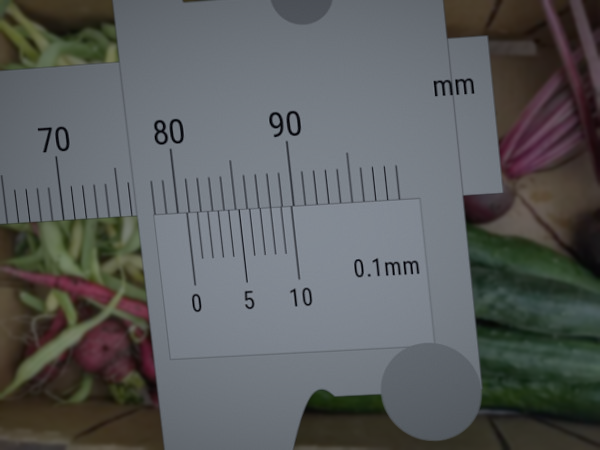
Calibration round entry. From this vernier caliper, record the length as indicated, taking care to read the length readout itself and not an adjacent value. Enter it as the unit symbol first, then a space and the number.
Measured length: mm 80.8
